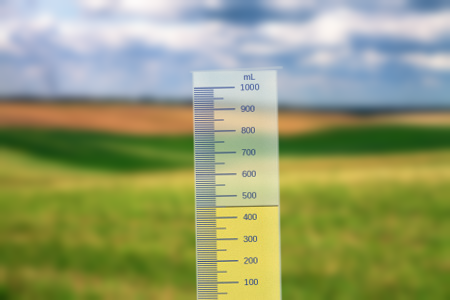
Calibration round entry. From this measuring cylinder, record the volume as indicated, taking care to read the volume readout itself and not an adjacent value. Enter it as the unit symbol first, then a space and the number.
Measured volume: mL 450
